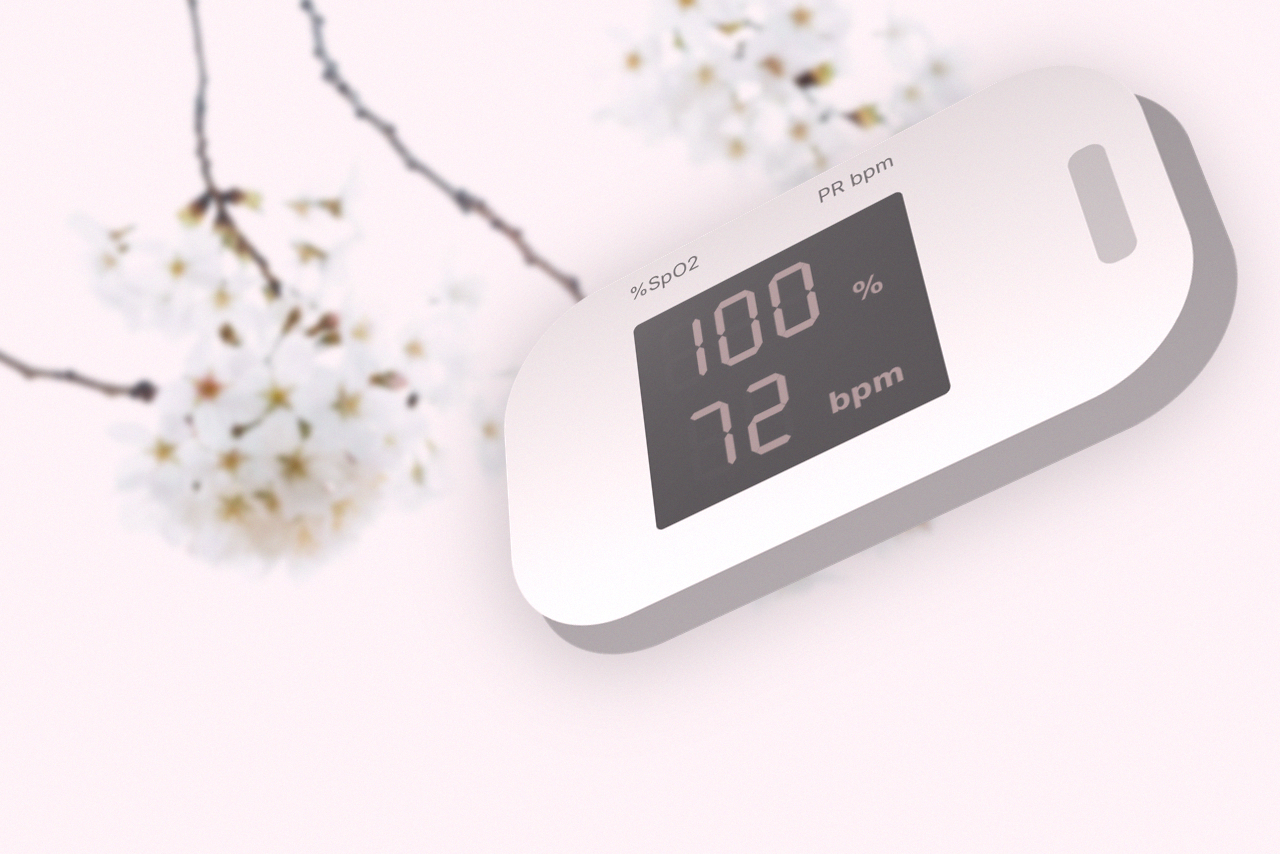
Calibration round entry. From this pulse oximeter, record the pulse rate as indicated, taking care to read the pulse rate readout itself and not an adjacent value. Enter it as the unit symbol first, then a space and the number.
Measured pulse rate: bpm 72
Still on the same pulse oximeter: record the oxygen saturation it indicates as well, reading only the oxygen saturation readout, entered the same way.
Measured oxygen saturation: % 100
